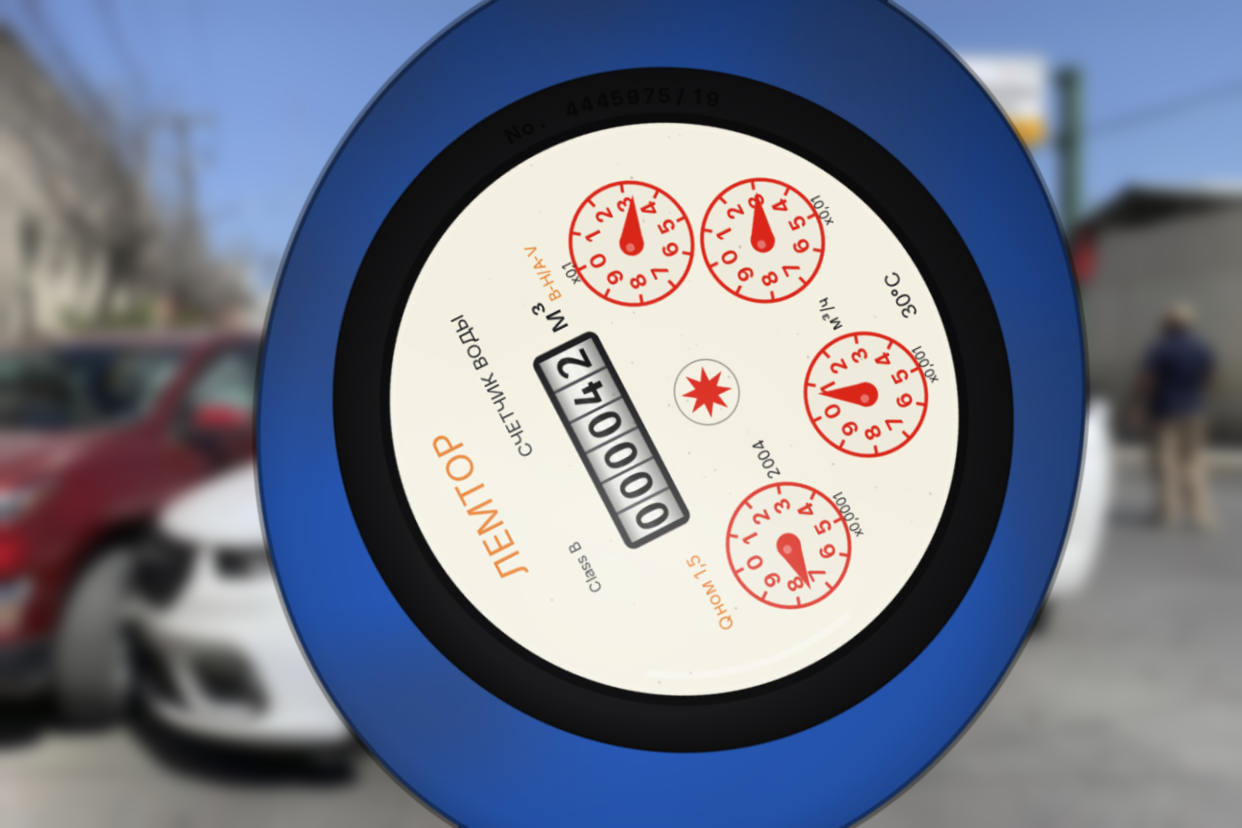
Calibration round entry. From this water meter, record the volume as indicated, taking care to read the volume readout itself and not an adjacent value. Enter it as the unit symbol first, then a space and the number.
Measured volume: m³ 42.3307
